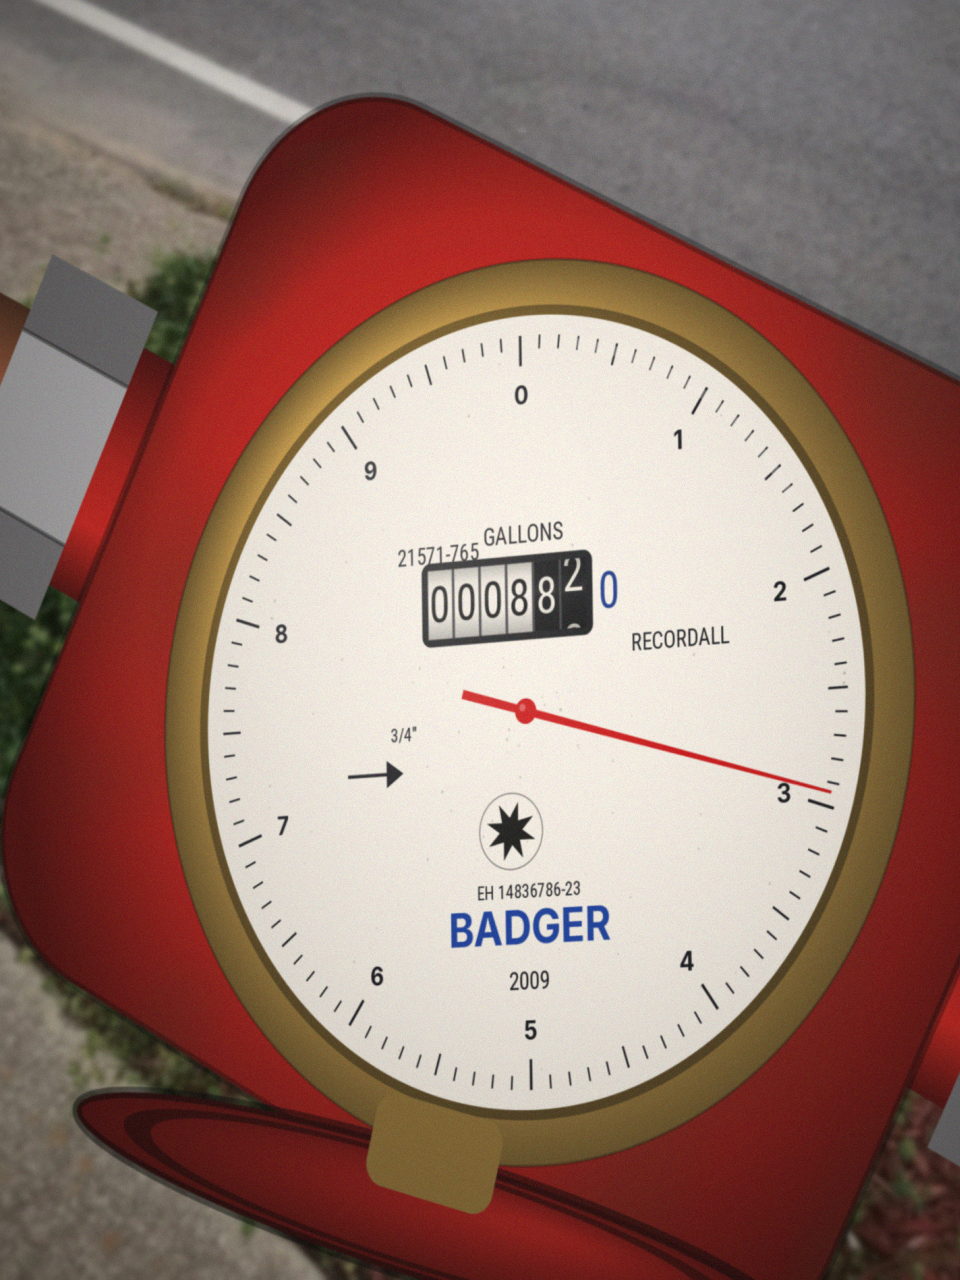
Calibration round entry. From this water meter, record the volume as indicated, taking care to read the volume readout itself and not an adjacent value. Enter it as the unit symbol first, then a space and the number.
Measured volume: gal 8822.9
